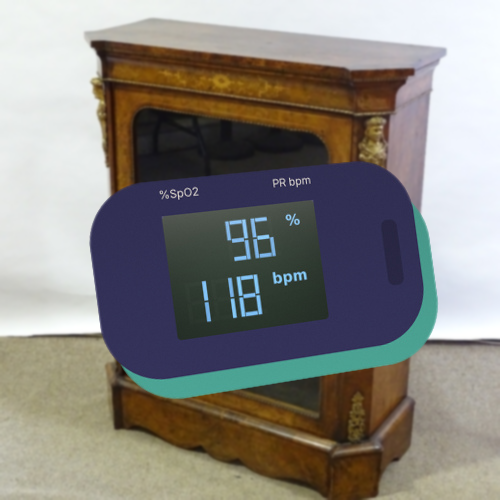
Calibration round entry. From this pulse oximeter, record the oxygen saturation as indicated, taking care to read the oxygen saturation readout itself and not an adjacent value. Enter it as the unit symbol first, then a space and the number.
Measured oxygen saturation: % 96
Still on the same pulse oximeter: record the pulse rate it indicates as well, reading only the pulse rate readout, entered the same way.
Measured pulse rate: bpm 118
